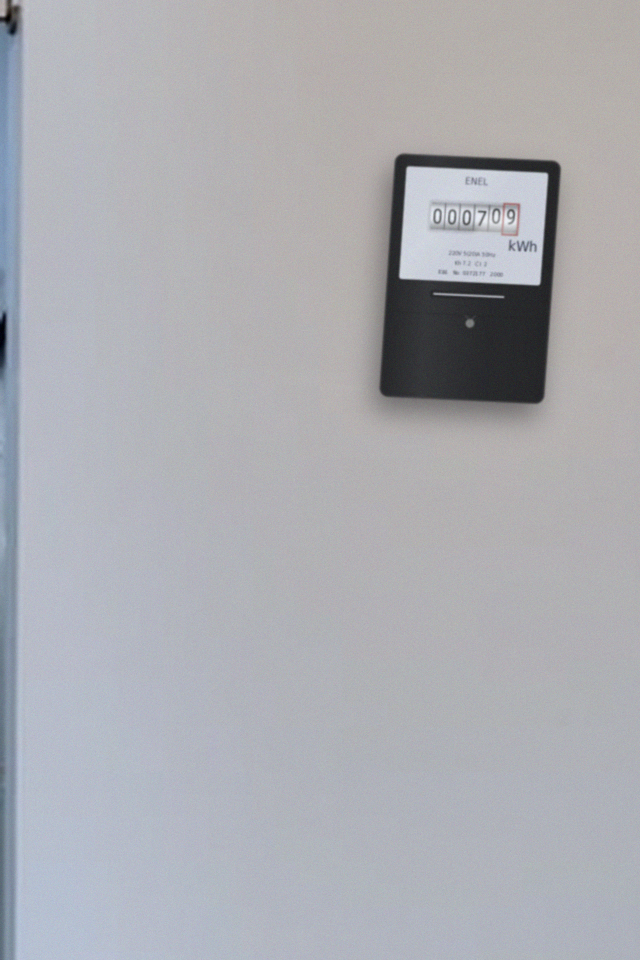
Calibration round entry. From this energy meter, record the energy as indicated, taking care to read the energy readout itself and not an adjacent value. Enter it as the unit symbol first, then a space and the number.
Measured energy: kWh 70.9
